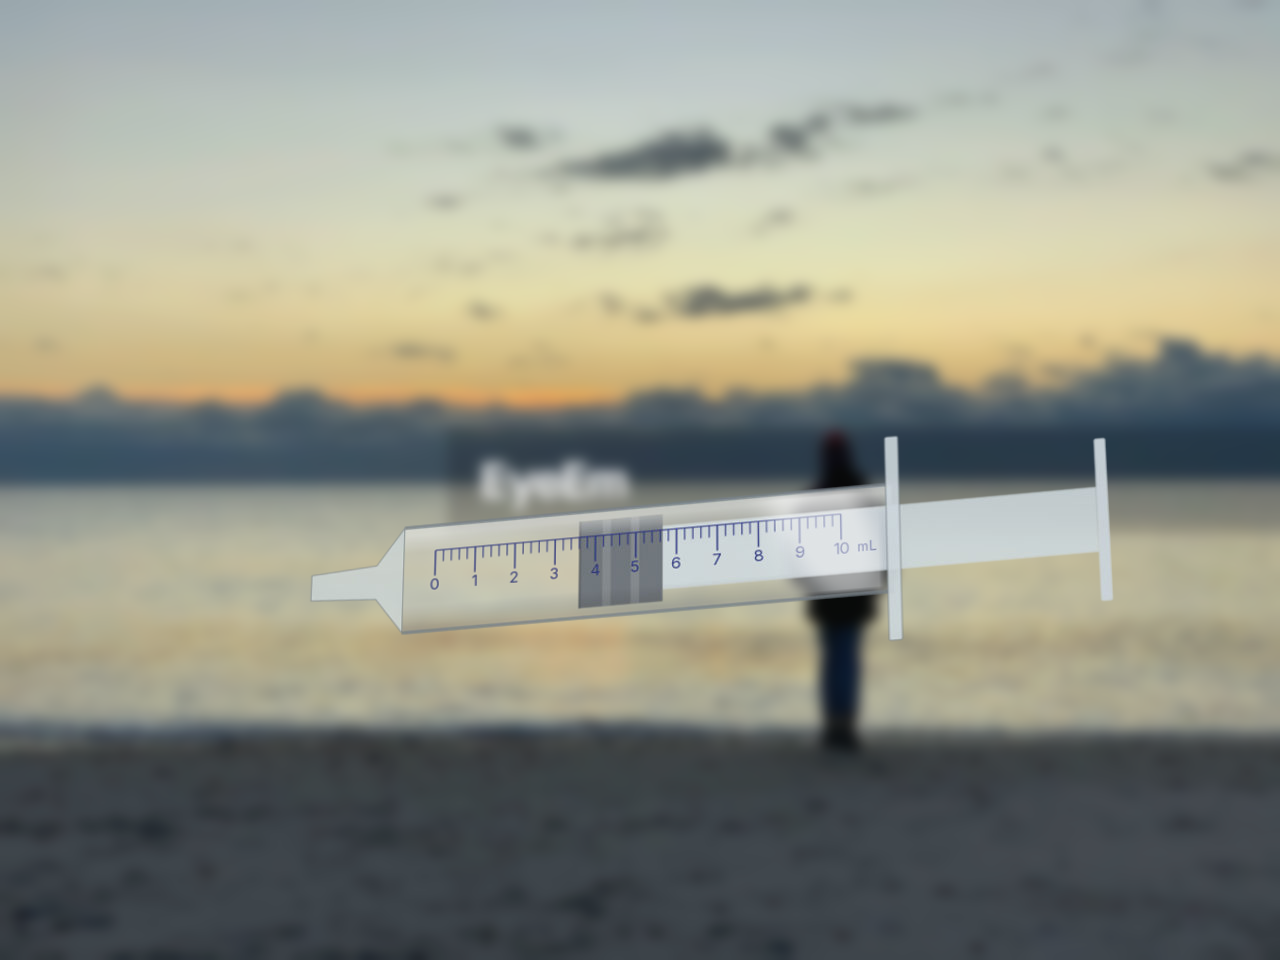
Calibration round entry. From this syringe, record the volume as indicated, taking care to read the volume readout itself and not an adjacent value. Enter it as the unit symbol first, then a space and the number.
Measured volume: mL 3.6
